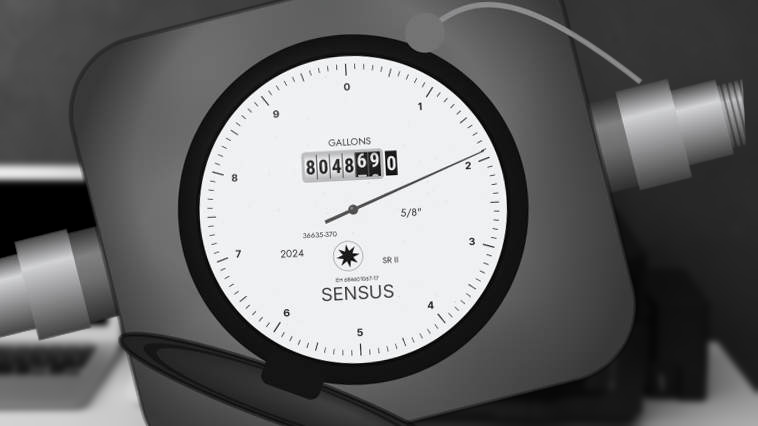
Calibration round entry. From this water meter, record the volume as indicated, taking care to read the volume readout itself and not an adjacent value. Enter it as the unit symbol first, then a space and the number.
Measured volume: gal 8048691.9
